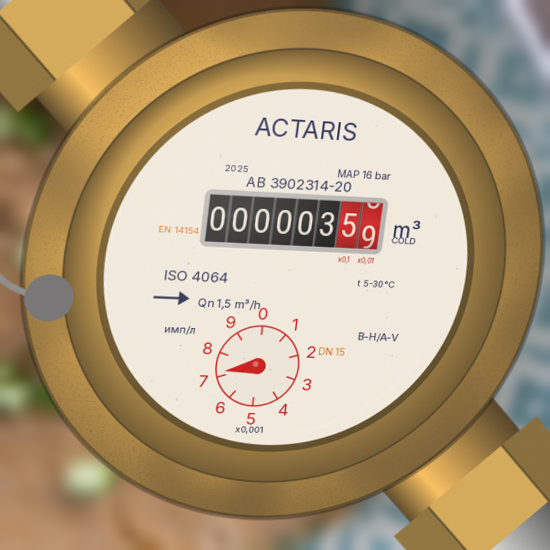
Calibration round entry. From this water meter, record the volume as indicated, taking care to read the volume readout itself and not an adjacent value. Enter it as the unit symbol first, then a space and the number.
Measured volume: m³ 3.587
